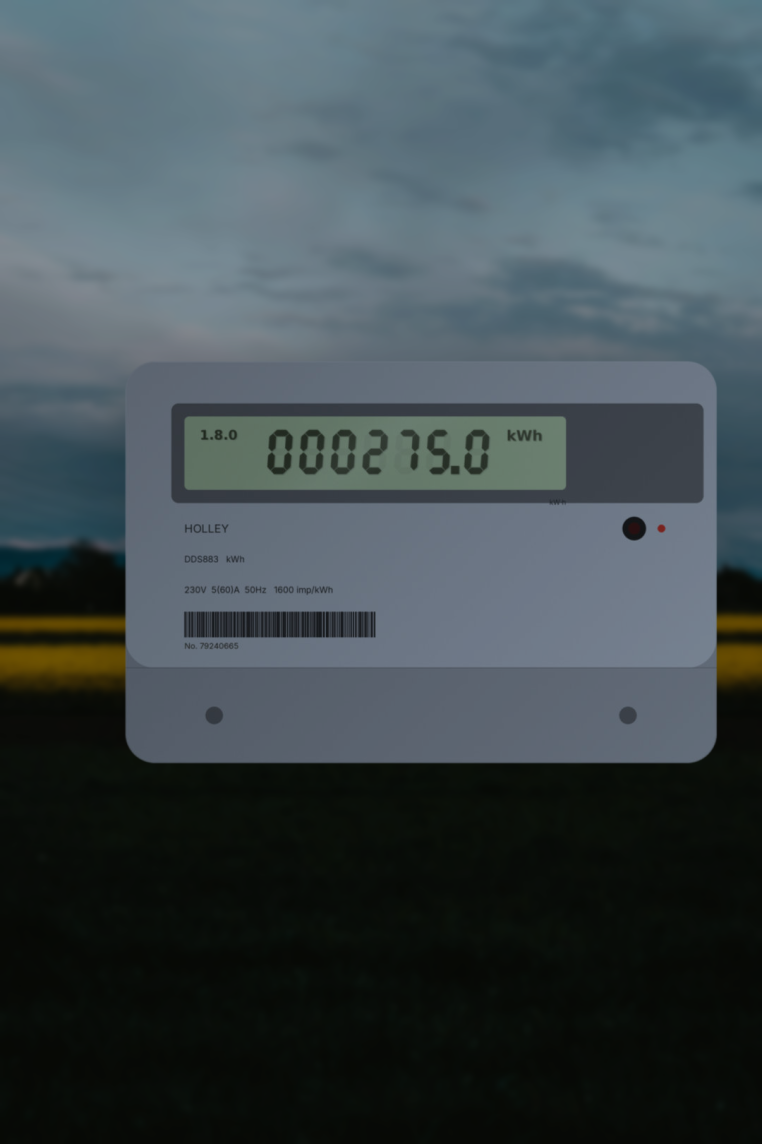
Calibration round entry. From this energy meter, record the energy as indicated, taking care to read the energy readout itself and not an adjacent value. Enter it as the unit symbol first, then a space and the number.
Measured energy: kWh 275.0
